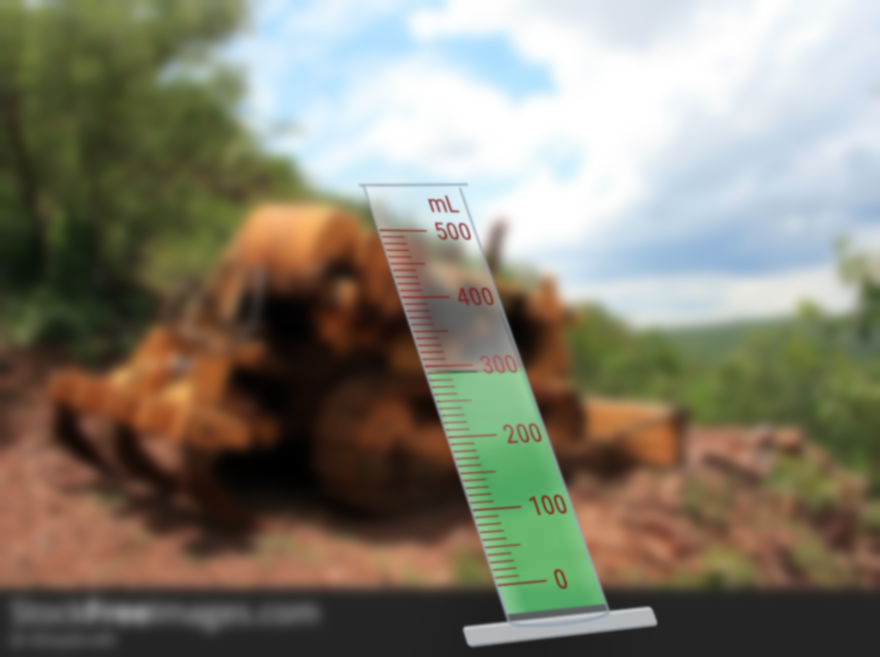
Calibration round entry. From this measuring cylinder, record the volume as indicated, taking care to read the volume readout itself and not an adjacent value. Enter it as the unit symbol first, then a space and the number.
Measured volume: mL 290
